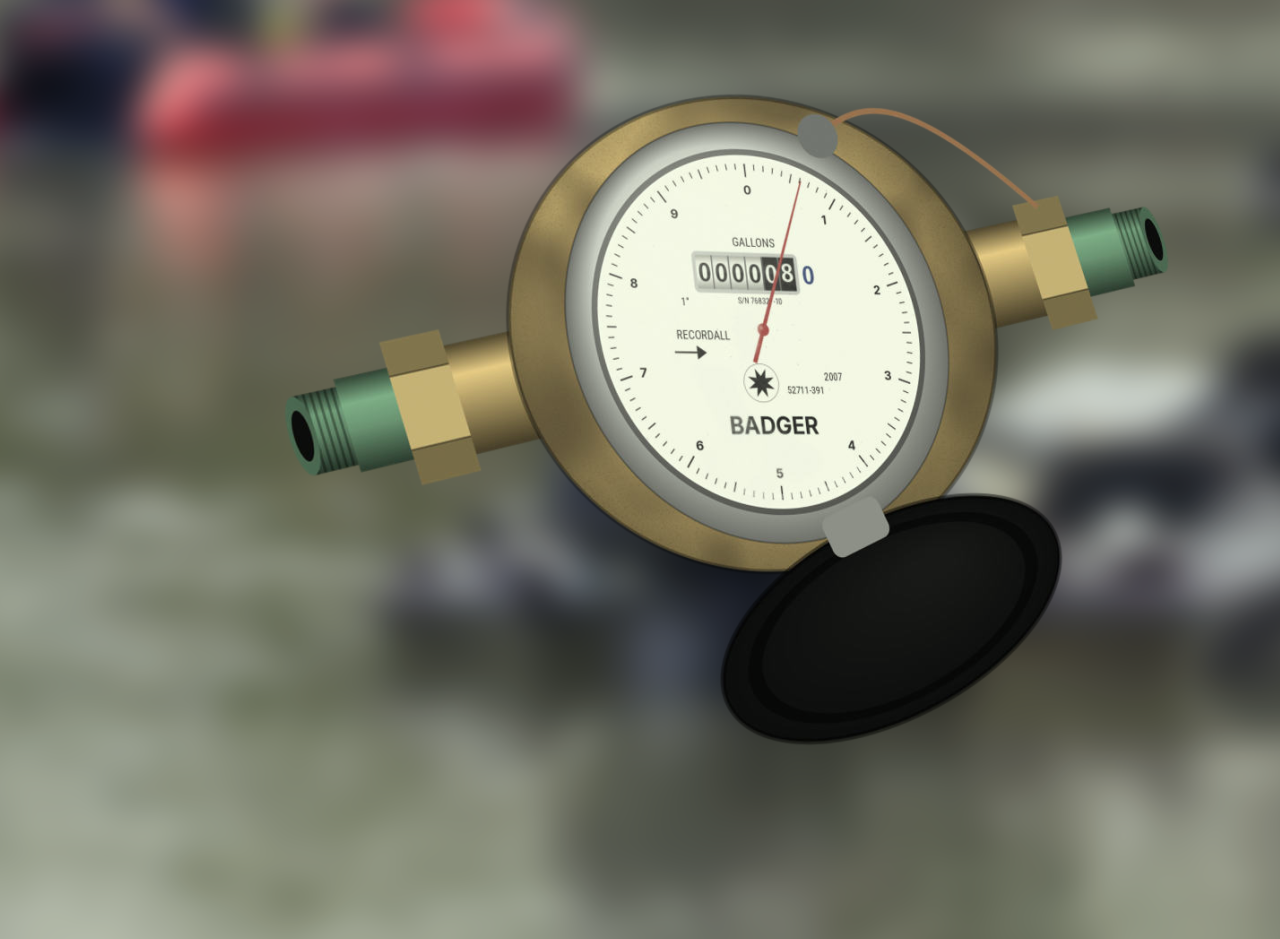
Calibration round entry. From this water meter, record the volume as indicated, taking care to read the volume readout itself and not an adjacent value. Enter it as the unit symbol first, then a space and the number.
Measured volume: gal 80.6
